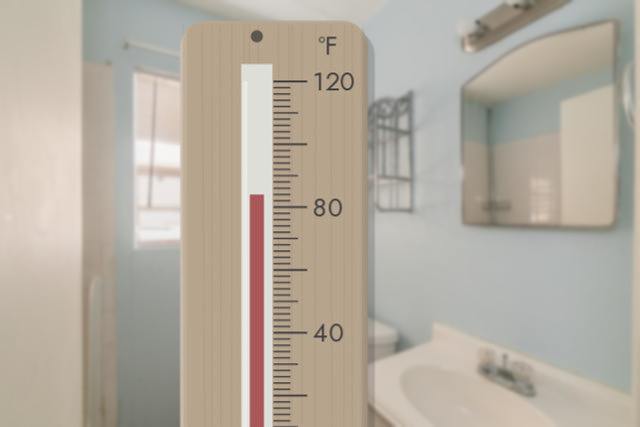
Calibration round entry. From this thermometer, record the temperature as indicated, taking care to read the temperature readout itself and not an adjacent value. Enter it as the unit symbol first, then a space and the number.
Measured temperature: °F 84
